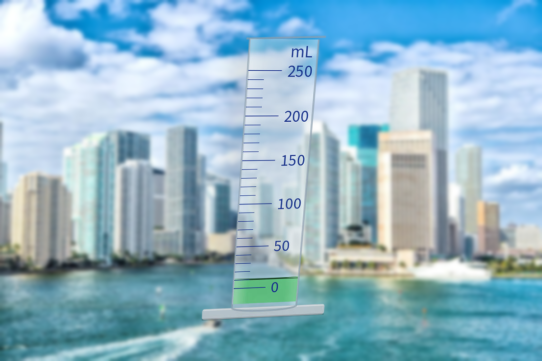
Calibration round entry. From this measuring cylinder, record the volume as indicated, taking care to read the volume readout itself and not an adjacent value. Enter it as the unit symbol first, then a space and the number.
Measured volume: mL 10
